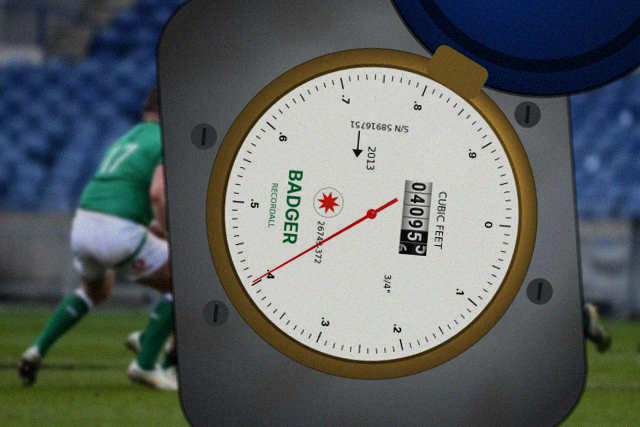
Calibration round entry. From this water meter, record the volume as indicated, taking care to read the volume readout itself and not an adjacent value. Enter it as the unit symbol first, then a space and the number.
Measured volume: ft³ 40955.40
